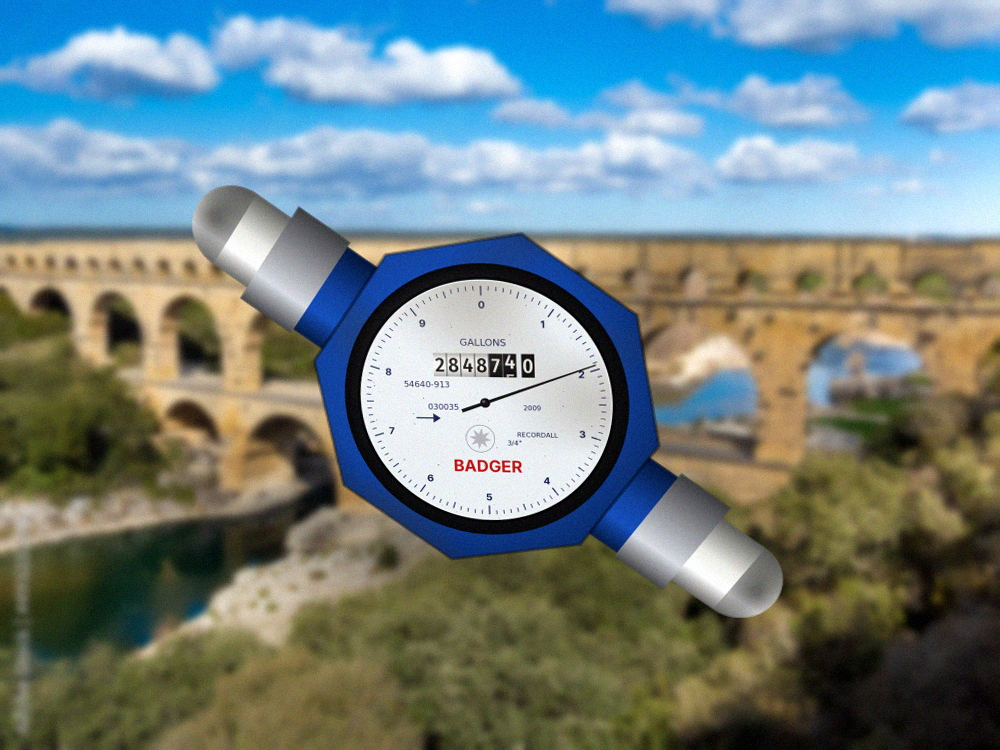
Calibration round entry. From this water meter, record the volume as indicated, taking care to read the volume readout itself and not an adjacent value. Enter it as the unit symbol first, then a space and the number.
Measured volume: gal 2848741.9
